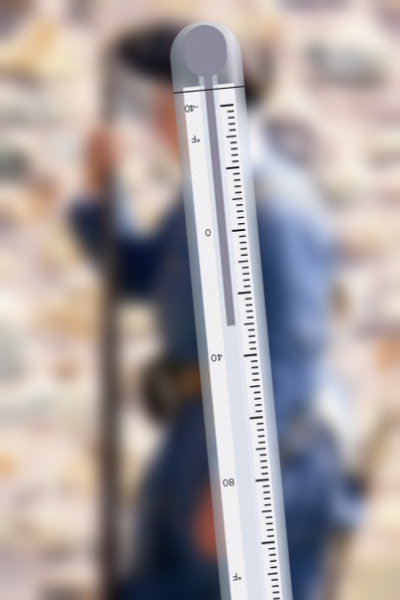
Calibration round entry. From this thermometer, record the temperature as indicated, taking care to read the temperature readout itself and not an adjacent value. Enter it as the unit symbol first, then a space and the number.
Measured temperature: °F 30
